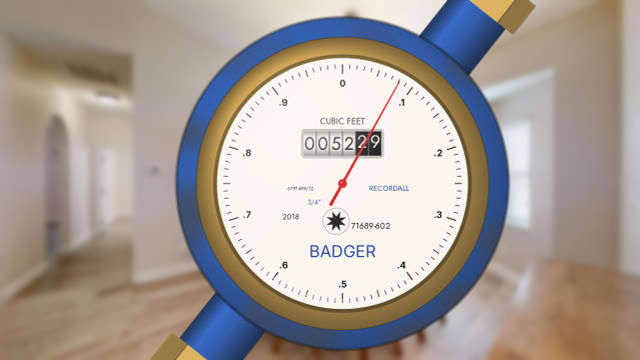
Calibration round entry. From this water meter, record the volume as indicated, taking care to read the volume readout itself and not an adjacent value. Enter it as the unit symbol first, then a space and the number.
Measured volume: ft³ 5229.08
